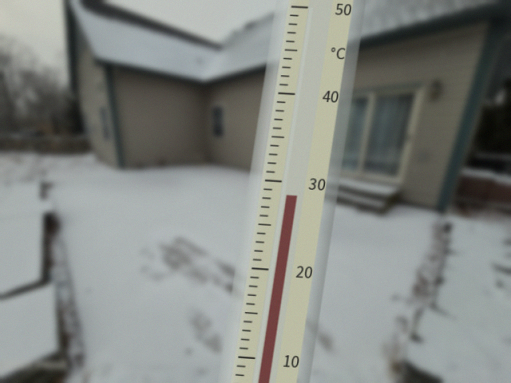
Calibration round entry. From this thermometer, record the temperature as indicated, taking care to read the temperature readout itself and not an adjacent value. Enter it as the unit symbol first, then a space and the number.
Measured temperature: °C 28.5
